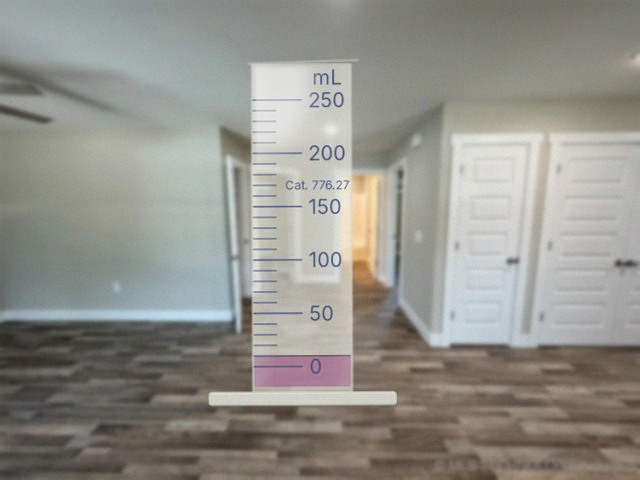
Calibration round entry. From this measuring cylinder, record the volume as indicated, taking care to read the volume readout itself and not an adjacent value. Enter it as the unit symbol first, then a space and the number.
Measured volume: mL 10
